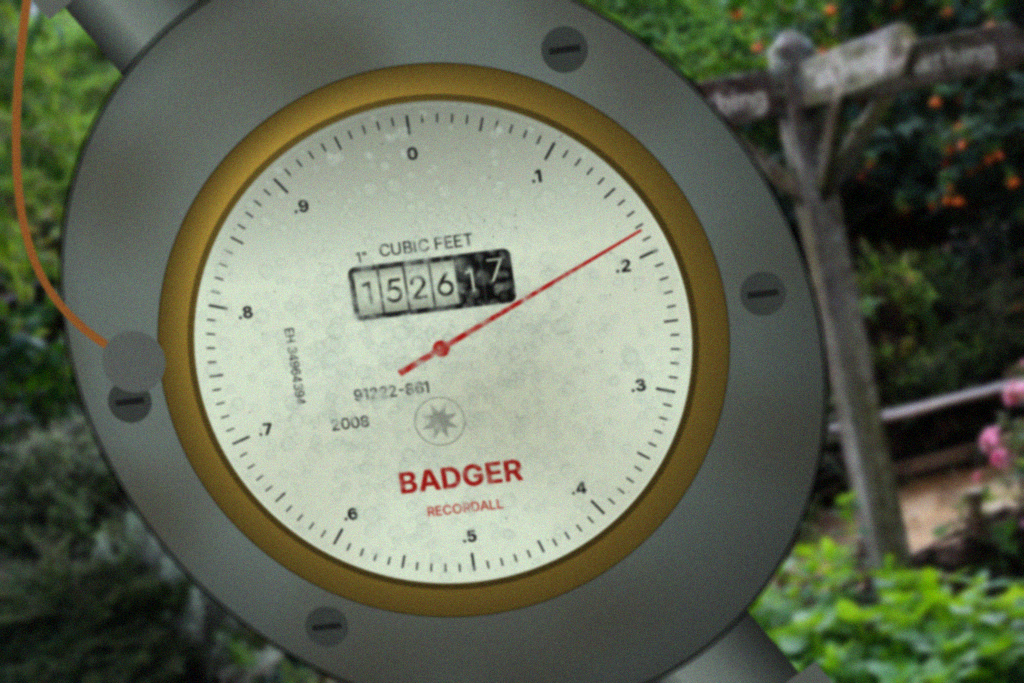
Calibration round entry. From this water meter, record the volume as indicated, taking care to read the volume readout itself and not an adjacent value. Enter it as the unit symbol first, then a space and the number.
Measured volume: ft³ 152617.18
